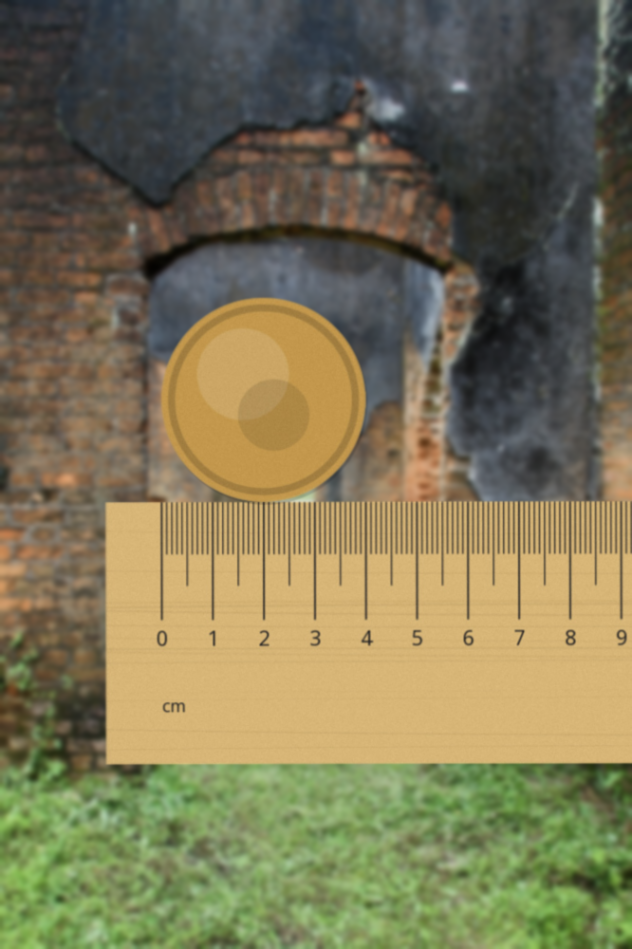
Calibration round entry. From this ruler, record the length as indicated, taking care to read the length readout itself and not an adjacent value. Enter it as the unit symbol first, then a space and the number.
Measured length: cm 4
